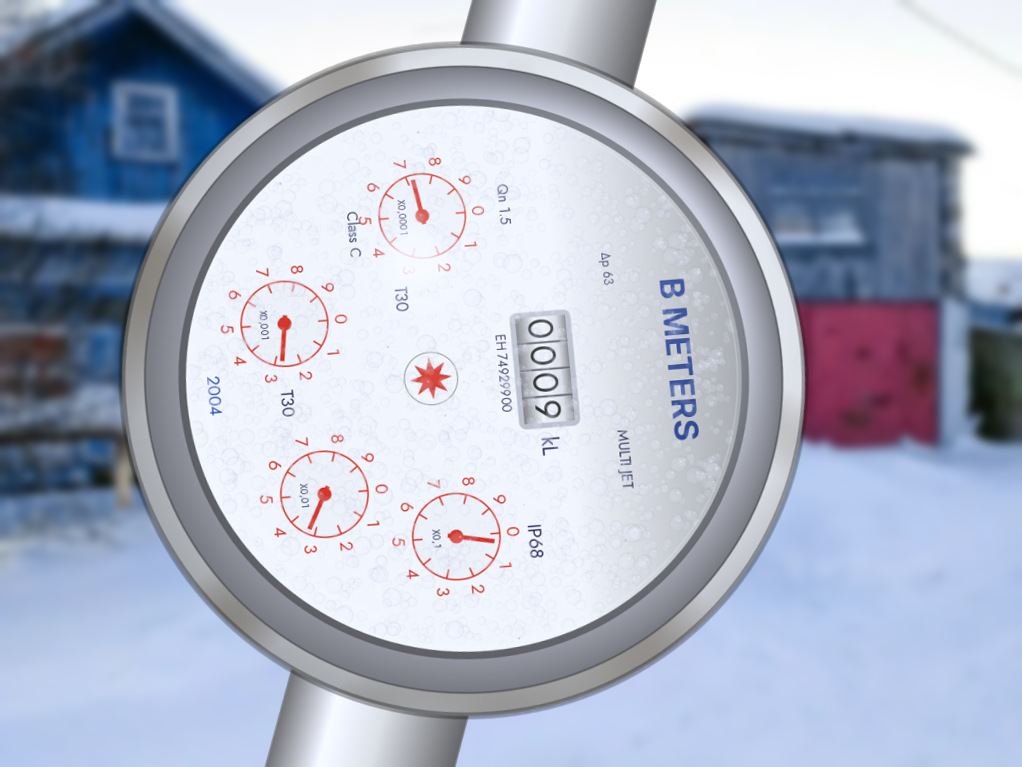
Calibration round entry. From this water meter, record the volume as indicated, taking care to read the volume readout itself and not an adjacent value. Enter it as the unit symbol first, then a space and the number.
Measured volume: kL 9.0327
